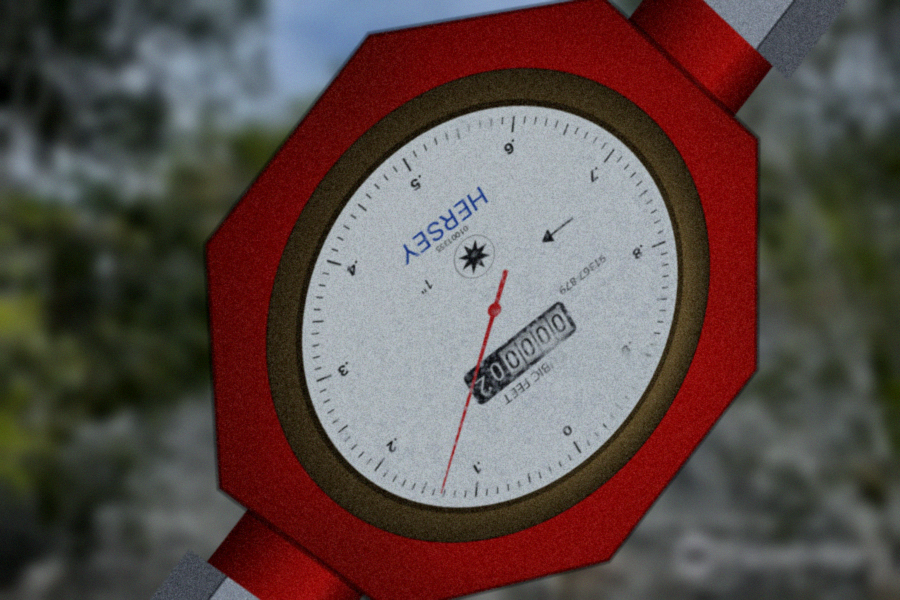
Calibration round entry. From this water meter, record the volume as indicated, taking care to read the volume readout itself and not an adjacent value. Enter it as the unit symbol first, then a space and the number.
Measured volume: ft³ 2.13
